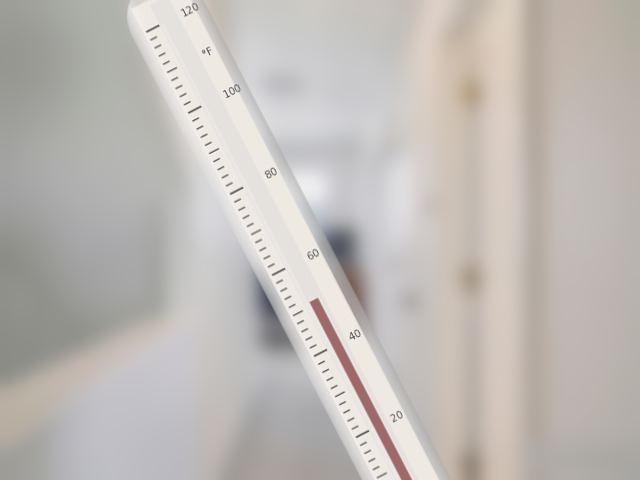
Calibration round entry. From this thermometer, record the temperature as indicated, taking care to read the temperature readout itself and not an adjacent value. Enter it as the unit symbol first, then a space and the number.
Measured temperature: °F 51
